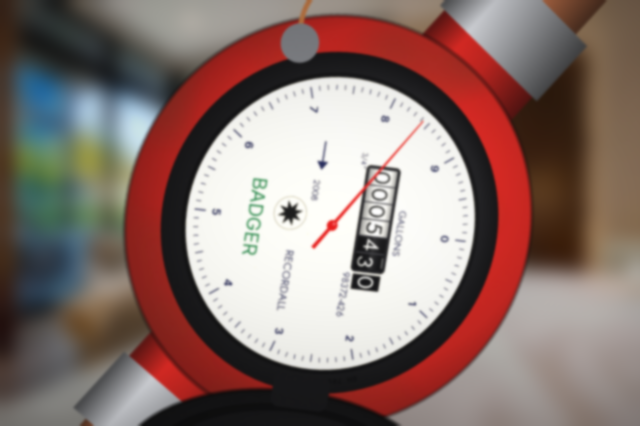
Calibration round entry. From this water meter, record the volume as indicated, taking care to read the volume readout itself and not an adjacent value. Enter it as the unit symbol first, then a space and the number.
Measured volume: gal 5428.4
